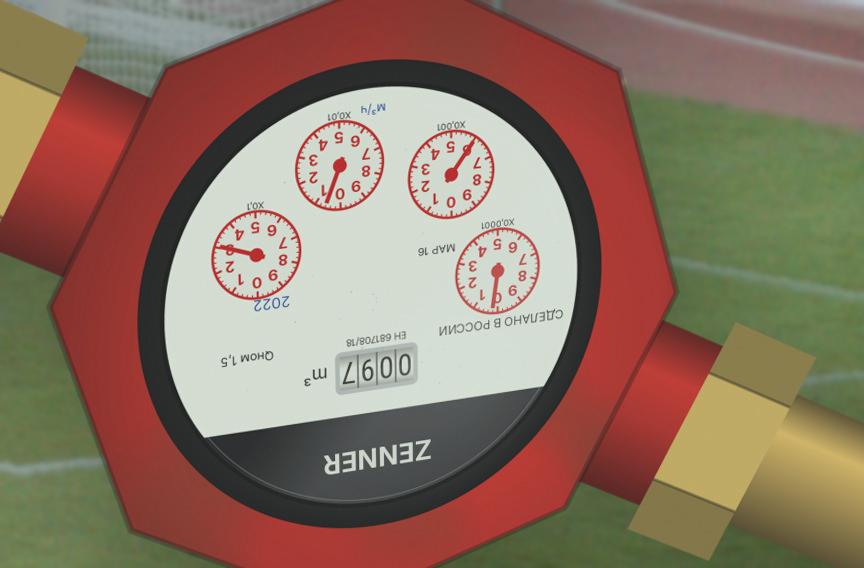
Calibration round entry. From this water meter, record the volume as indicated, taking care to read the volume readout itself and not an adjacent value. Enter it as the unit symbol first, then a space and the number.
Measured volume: m³ 97.3060
